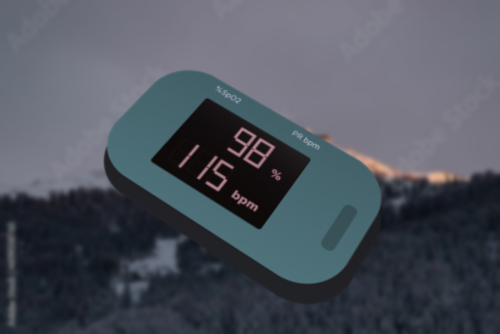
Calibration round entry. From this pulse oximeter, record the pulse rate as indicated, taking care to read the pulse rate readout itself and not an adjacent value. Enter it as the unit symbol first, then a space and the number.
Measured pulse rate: bpm 115
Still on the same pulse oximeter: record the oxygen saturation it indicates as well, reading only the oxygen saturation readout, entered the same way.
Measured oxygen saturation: % 98
